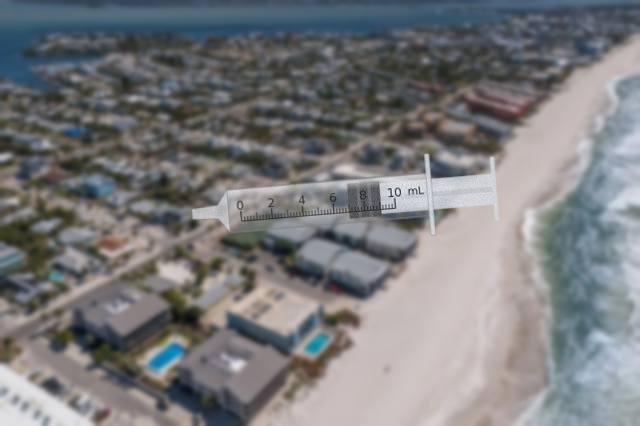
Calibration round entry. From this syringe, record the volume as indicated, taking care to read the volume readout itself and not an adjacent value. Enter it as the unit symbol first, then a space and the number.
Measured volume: mL 7
